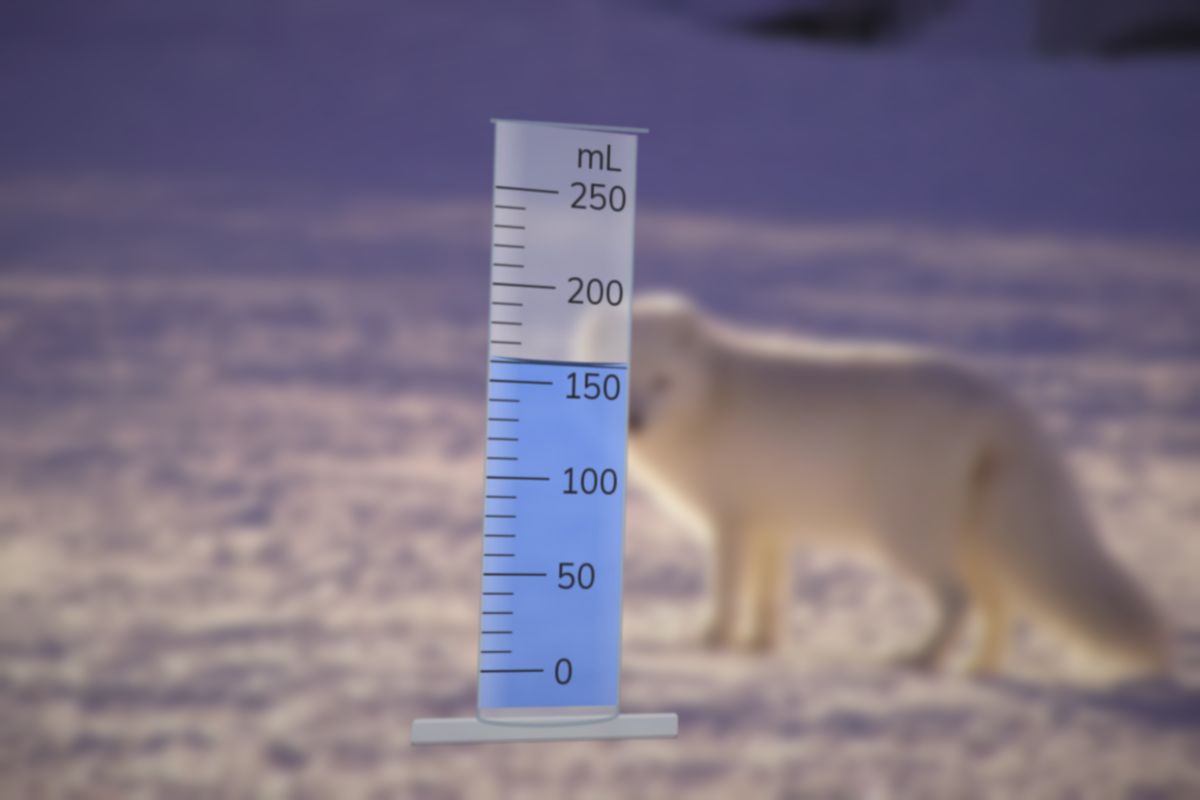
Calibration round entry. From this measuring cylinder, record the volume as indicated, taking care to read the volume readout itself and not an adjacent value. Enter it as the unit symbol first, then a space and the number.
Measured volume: mL 160
